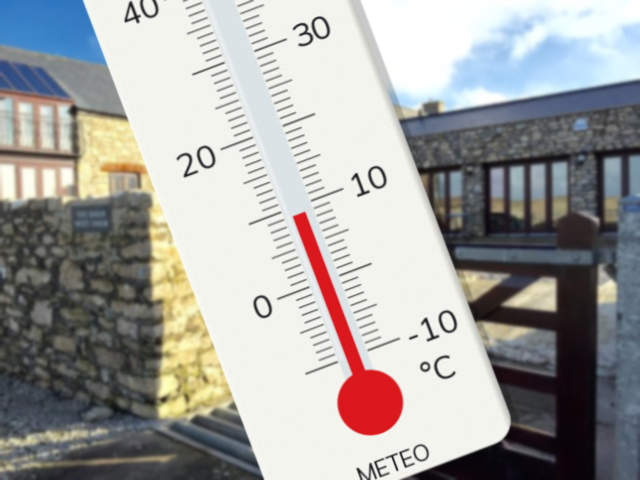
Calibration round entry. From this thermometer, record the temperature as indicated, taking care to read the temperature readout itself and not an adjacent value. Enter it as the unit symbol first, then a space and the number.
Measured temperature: °C 9
